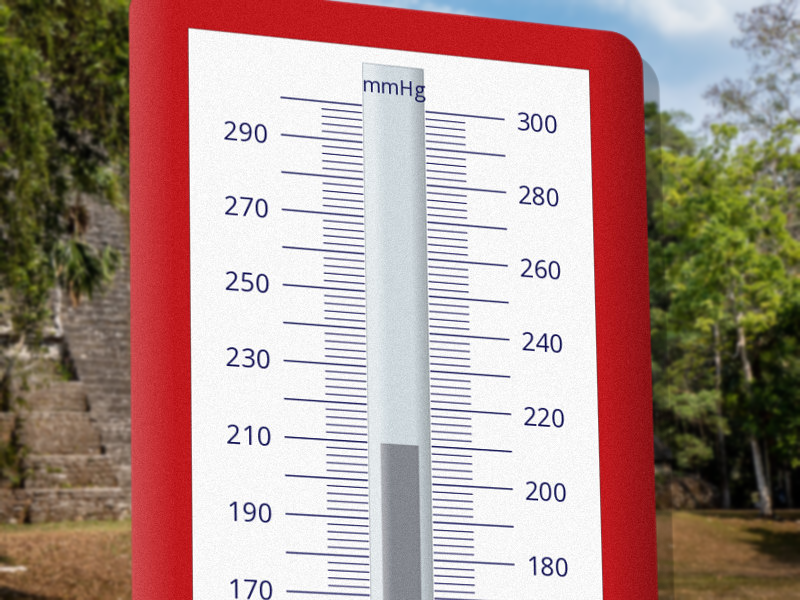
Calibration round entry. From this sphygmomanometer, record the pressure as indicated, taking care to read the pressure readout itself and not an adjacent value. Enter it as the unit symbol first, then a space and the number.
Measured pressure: mmHg 210
